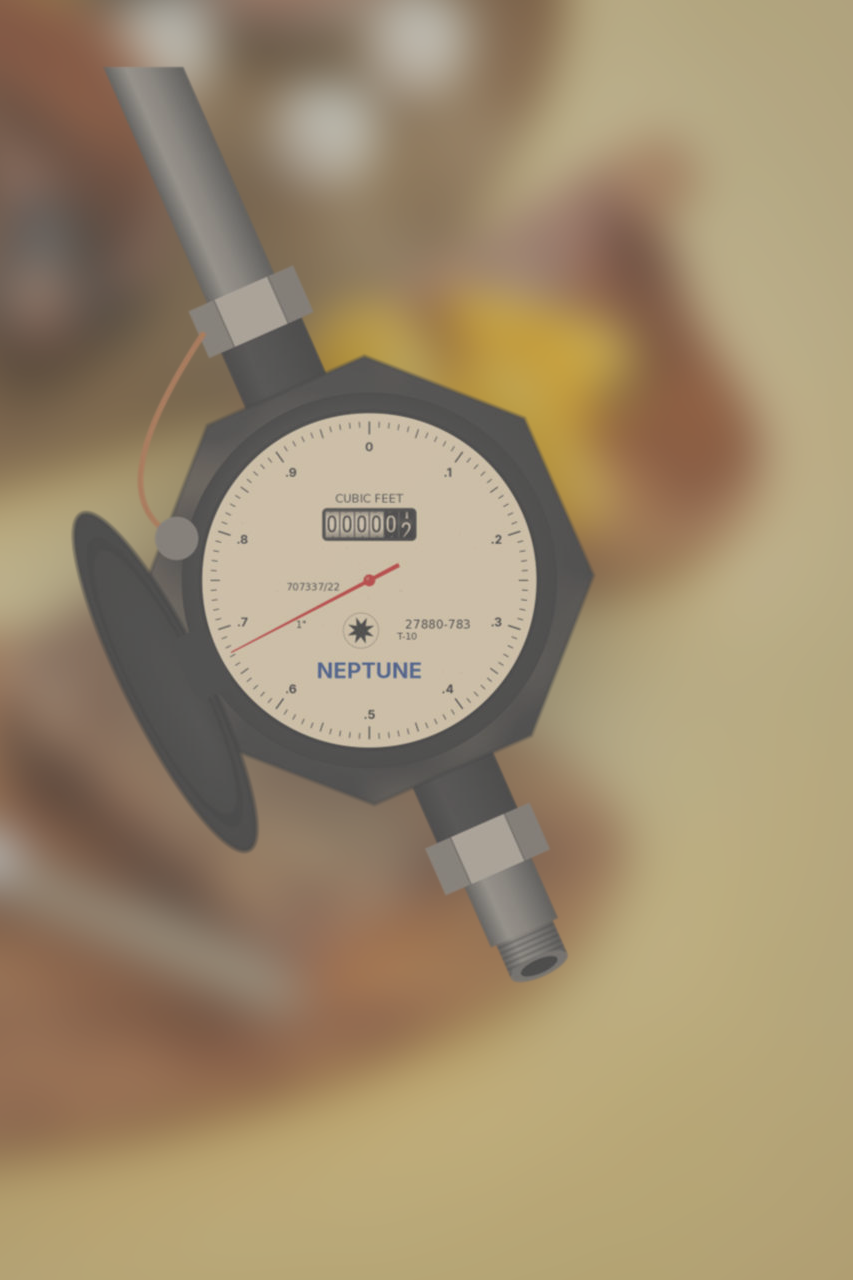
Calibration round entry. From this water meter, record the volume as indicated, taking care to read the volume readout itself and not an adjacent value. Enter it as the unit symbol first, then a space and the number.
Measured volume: ft³ 1.67
